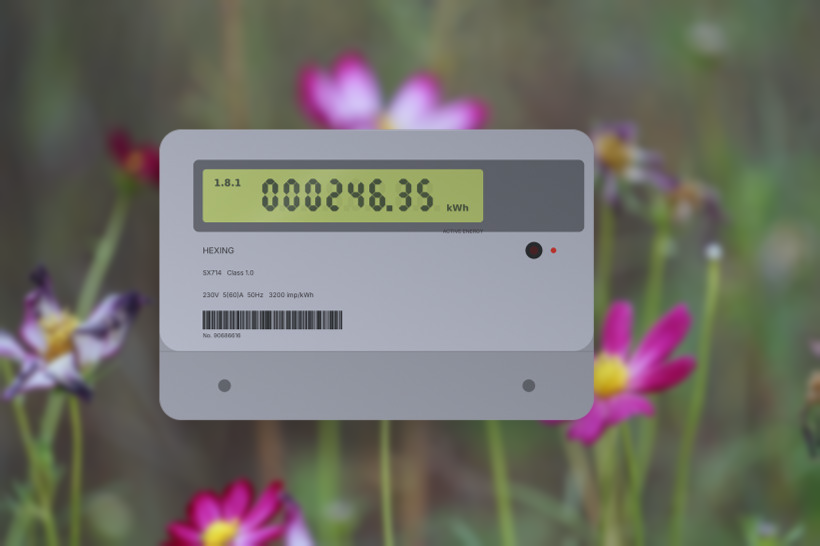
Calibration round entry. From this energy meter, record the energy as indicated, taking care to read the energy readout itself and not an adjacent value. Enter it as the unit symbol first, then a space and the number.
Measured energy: kWh 246.35
